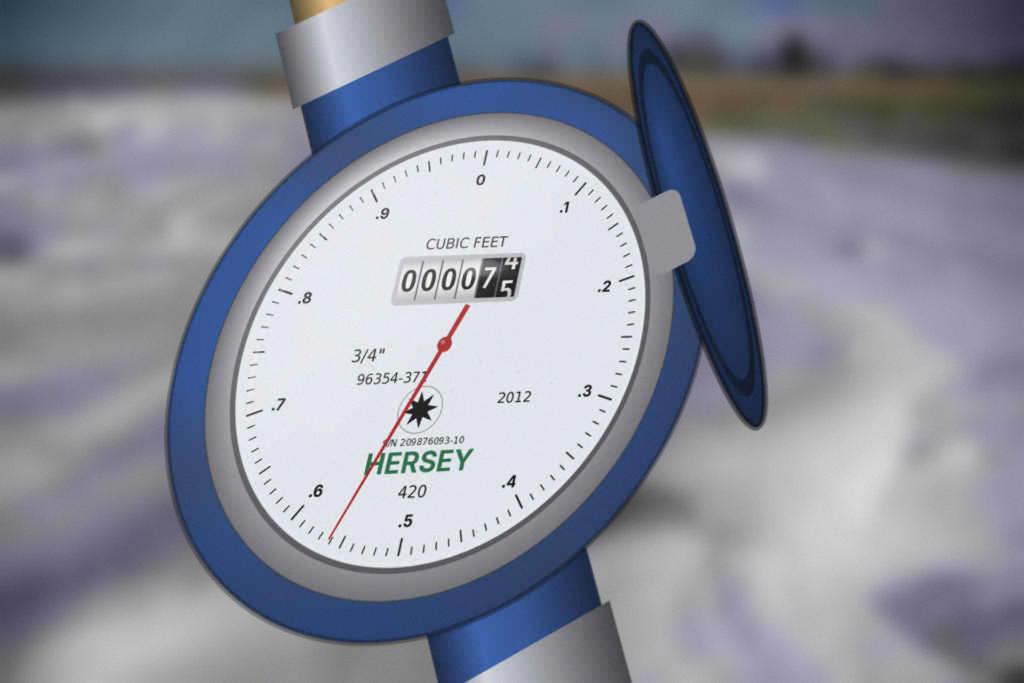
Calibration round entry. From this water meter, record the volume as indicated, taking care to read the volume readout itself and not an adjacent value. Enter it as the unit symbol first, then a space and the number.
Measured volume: ft³ 74.56
